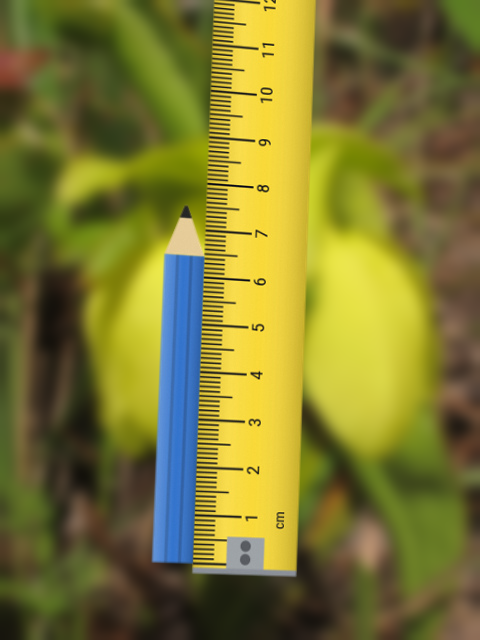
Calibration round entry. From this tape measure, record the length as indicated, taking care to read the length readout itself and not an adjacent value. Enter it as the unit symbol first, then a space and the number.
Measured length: cm 7.5
